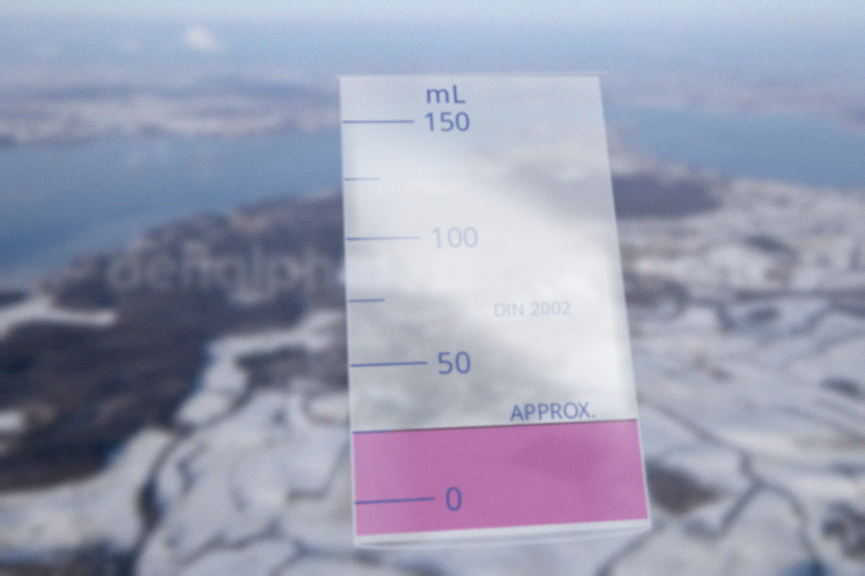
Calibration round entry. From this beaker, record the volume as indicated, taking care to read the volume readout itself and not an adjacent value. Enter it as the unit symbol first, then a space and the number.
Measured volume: mL 25
